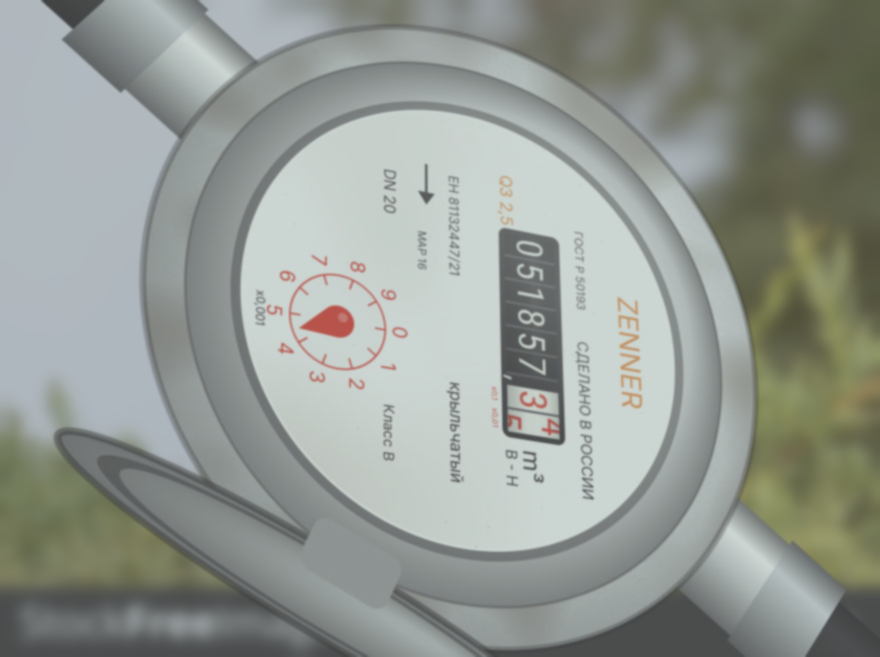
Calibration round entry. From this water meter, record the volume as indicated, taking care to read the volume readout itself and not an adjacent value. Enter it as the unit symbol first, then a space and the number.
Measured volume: m³ 51857.344
